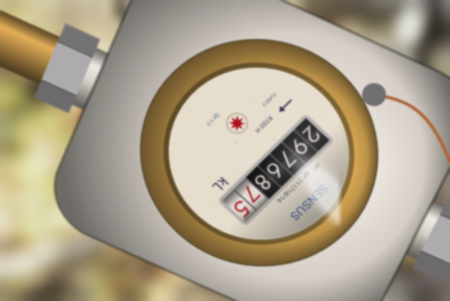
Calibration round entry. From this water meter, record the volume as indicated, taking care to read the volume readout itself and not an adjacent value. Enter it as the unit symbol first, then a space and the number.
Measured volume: kL 29768.75
